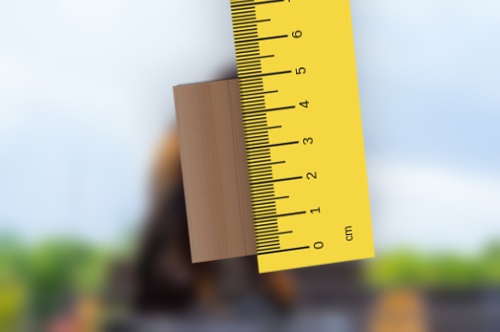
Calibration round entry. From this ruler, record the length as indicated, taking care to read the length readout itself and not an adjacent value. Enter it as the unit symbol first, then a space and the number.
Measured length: cm 5
